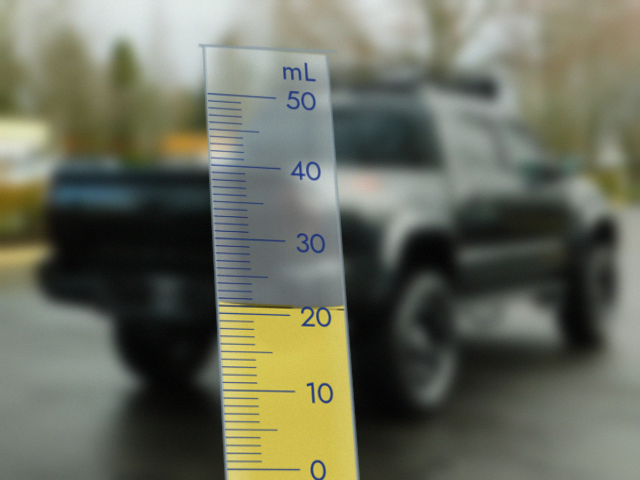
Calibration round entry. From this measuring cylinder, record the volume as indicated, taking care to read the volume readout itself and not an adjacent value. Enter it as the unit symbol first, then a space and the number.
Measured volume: mL 21
